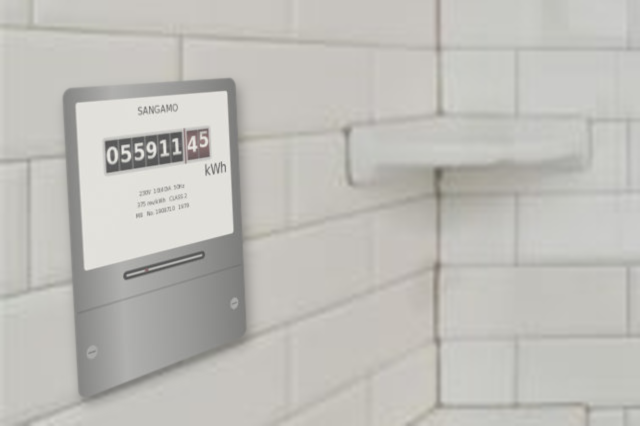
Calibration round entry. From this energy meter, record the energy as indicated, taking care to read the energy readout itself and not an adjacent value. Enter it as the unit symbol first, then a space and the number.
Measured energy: kWh 55911.45
